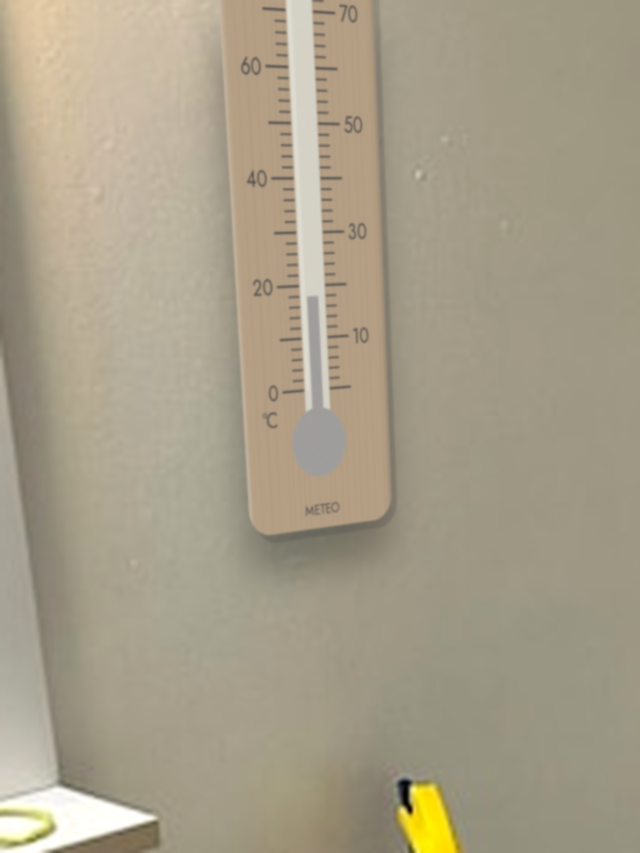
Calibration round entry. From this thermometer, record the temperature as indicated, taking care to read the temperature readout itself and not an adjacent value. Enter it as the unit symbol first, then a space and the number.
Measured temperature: °C 18
